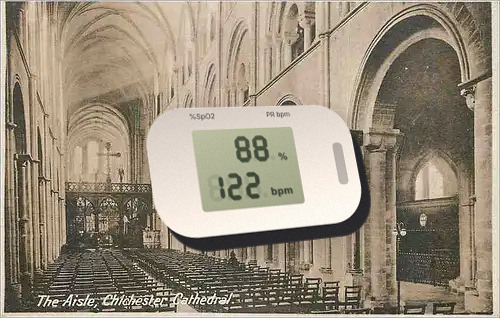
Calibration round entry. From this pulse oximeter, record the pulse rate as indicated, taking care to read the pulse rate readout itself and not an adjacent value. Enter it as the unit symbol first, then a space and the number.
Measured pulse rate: bpm 122
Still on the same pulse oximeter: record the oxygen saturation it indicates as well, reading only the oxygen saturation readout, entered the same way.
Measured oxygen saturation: % 88
